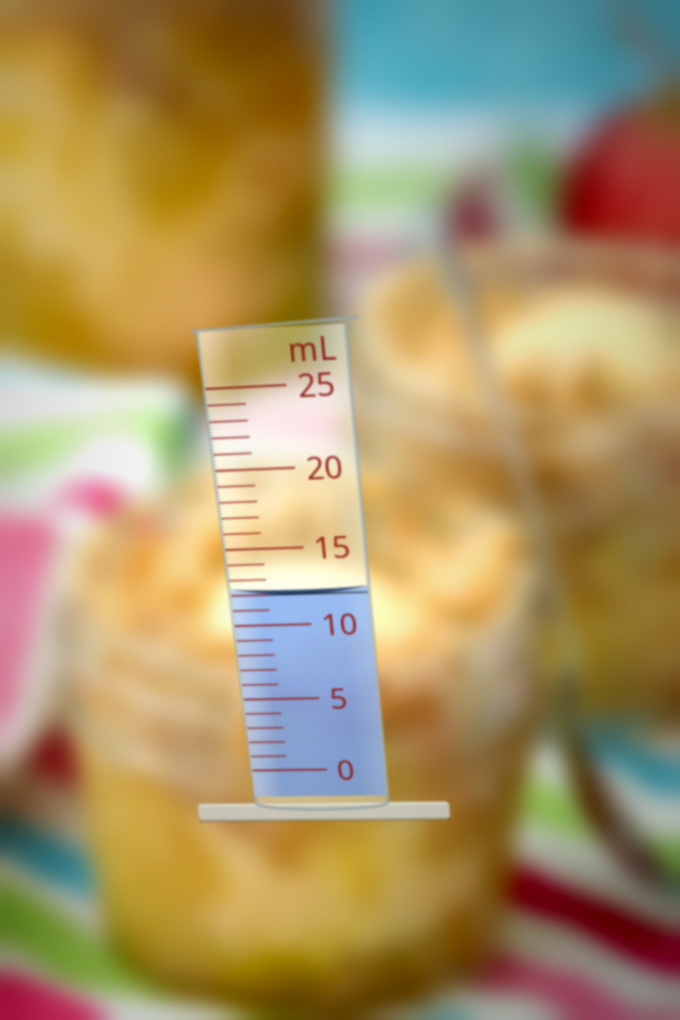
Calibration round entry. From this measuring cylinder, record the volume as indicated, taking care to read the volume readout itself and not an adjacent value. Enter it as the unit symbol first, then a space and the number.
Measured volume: mL 12
